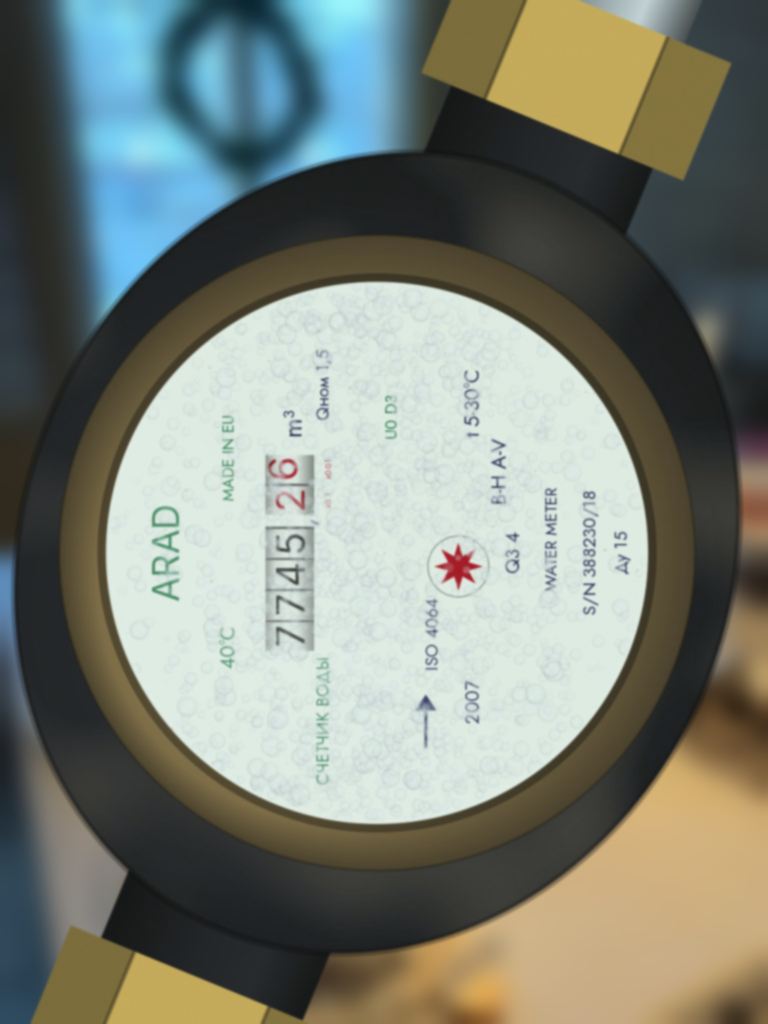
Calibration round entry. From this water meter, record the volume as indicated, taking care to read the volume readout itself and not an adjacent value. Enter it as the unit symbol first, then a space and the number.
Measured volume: m³ 7745.26
